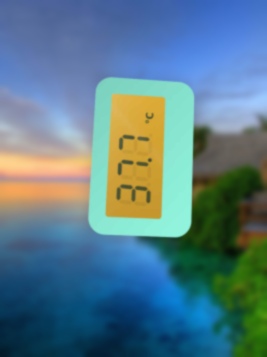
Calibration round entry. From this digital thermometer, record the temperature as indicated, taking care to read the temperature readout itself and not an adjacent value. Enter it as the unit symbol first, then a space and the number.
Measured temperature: °C 37.7
